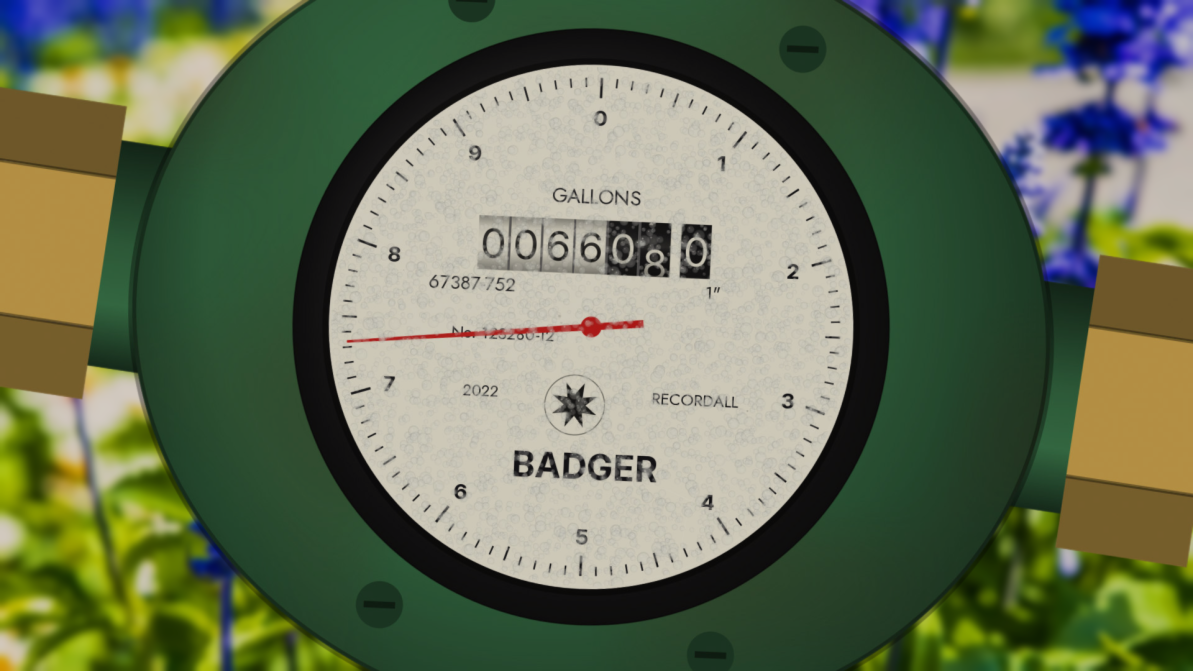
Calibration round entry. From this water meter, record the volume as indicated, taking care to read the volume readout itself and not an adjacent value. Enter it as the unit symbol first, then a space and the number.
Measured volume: gal 66077.3
